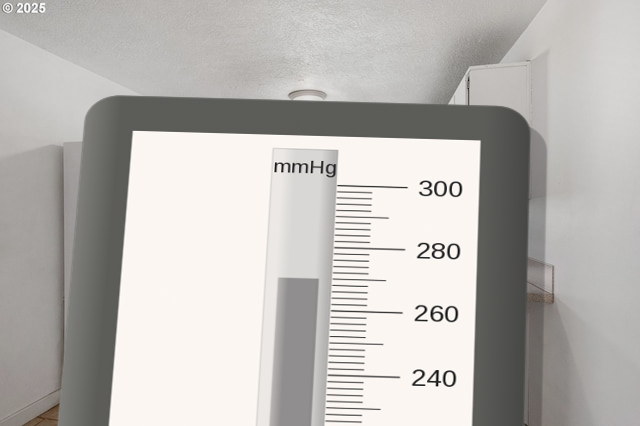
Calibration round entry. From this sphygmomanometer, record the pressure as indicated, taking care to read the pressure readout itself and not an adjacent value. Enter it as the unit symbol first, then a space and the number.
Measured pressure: mmHg 270
